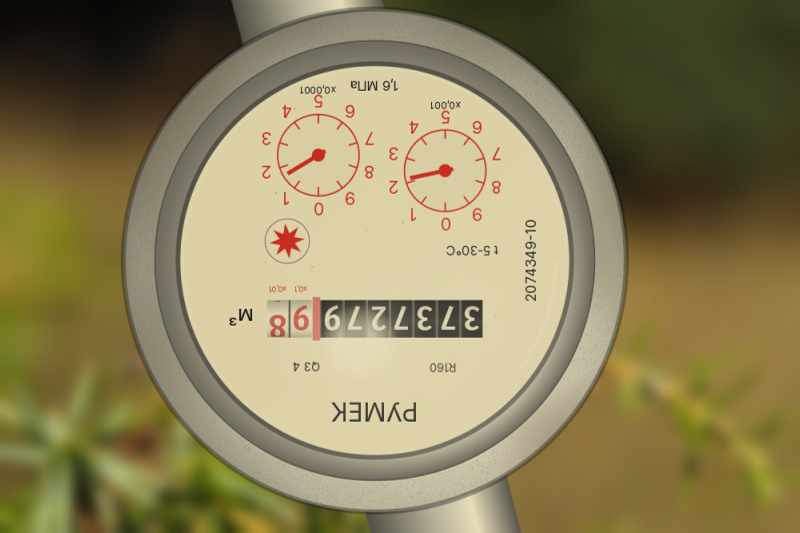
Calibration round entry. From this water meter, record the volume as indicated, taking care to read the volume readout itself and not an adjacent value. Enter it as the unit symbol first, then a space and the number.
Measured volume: m³ 3737279.9821
